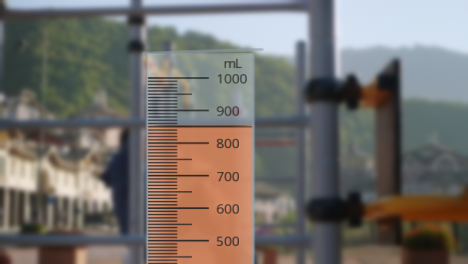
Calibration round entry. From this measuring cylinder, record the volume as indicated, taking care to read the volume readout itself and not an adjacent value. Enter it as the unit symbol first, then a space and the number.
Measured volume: mL 850
